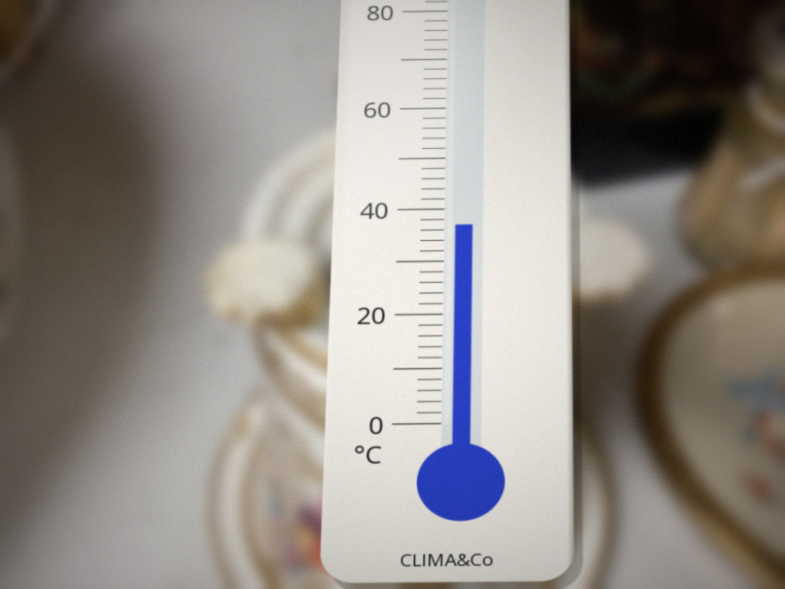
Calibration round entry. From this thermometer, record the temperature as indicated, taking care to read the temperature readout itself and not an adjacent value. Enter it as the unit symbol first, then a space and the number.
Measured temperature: °C 37
